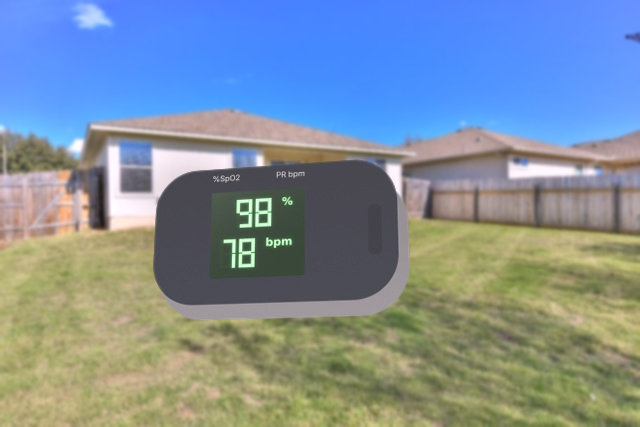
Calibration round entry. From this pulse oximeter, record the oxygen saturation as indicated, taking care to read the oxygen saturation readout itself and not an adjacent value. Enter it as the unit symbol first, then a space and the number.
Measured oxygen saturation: % 98
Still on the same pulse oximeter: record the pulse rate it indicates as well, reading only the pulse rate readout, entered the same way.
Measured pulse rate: bpm 78
